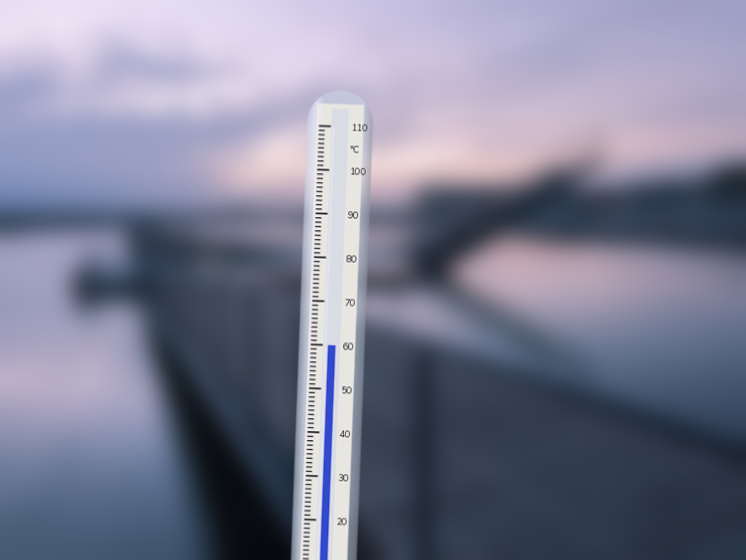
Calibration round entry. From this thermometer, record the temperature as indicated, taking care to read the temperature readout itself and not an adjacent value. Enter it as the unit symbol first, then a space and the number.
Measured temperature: °C 60
